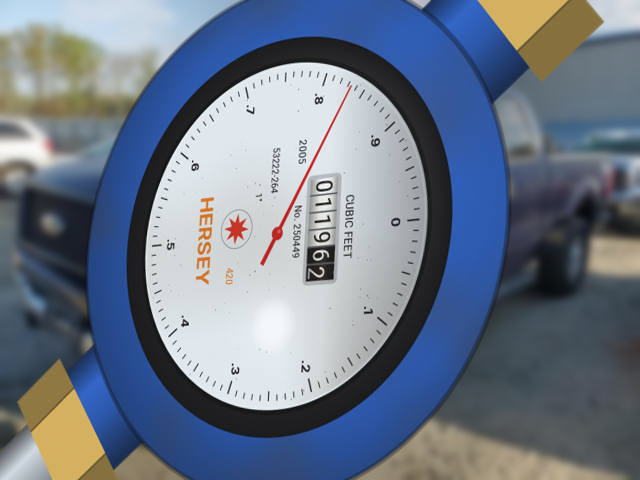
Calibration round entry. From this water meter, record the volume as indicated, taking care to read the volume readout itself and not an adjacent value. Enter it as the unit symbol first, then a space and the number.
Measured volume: ft³ 11961.83
